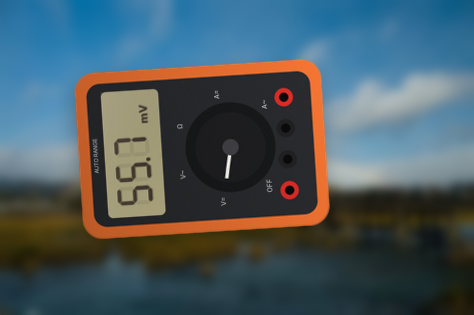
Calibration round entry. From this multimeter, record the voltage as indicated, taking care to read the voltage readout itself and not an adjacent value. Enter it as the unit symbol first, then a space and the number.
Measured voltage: mV 55.7
